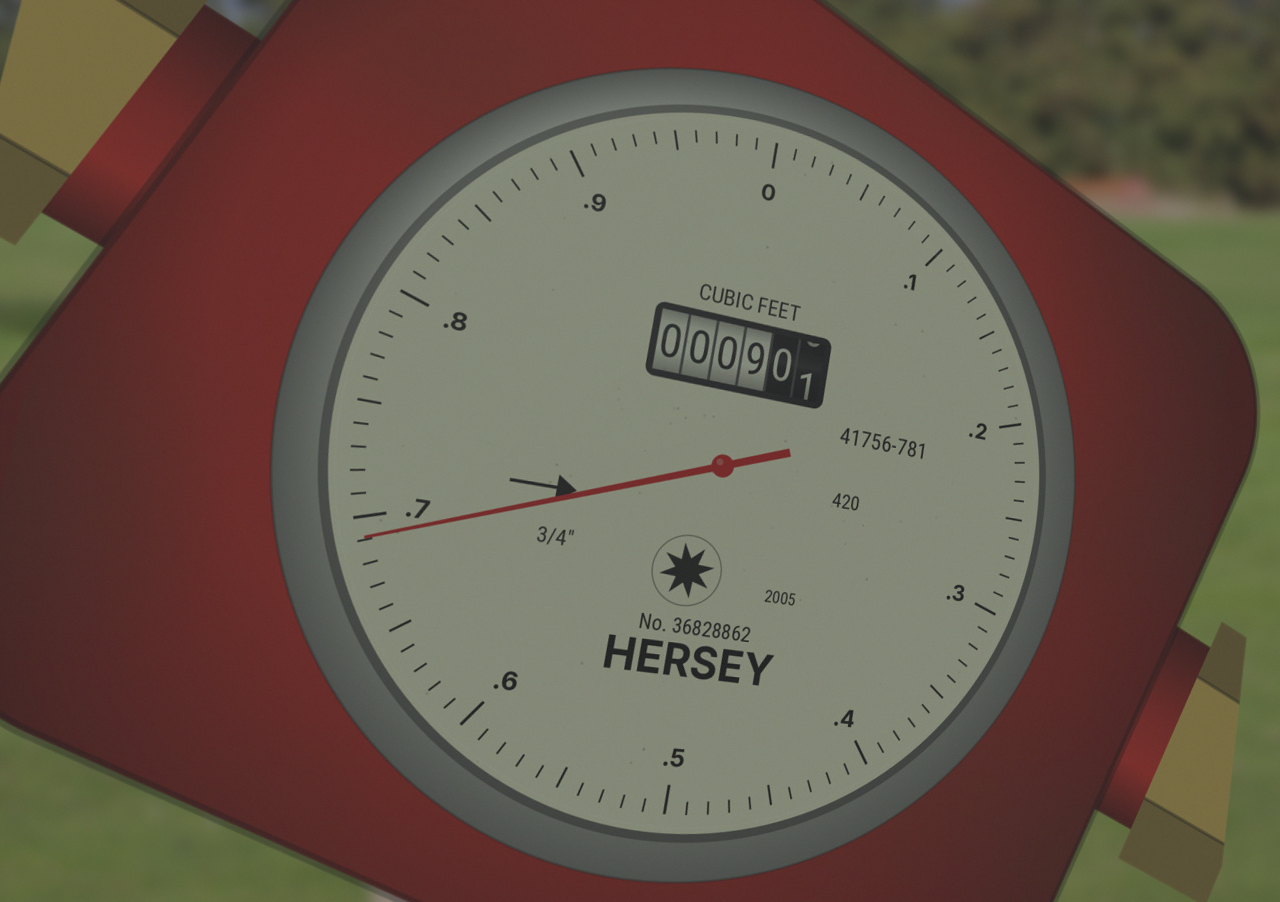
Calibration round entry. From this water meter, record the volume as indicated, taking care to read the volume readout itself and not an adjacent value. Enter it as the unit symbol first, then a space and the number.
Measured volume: ft³ 900.69
